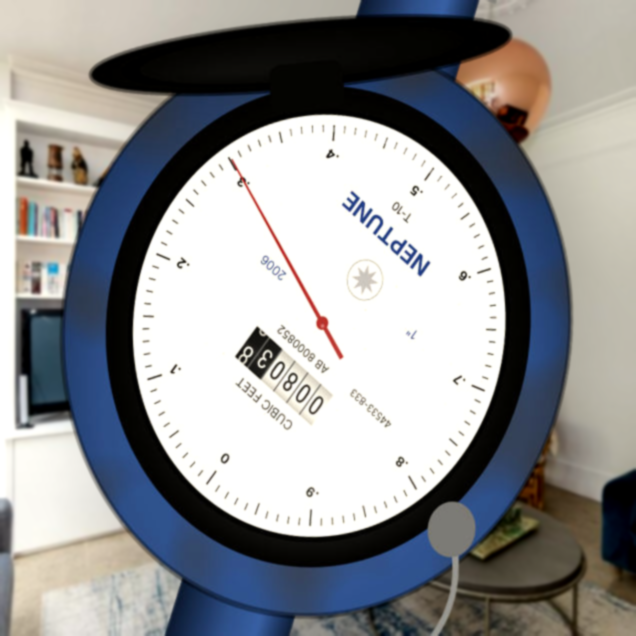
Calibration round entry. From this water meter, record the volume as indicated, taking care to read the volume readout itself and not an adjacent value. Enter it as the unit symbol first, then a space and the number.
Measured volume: ft³ 8038.30
